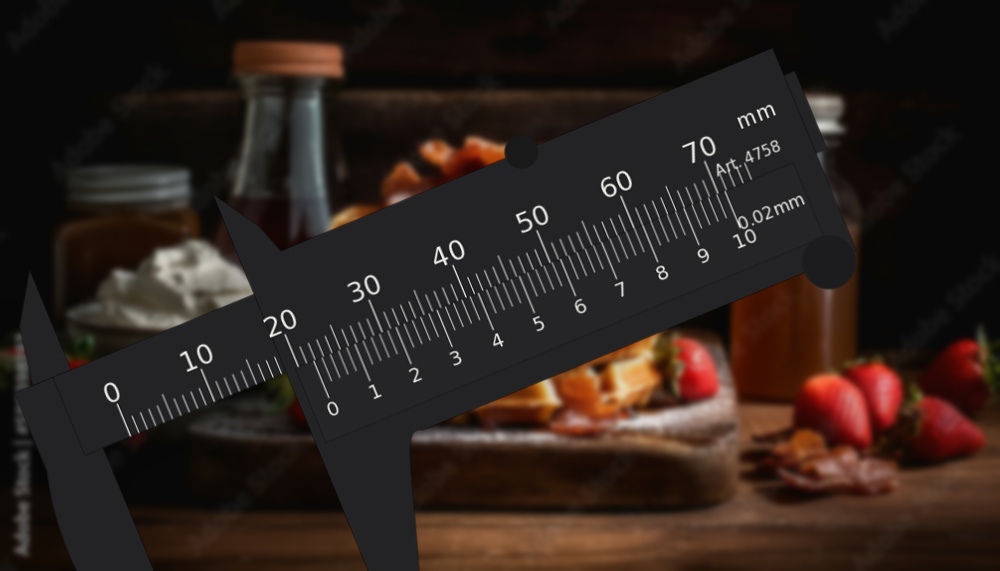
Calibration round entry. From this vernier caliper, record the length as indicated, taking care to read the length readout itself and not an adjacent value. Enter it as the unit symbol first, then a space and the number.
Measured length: mm 21.8
